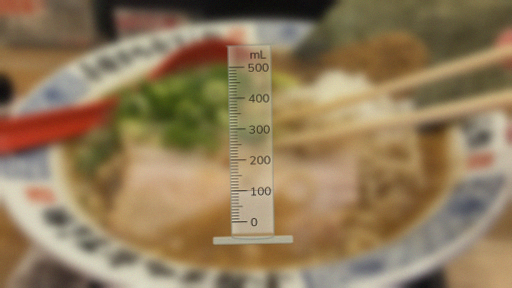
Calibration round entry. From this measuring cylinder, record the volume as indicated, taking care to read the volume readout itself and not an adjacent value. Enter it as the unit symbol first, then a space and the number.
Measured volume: mL 100
